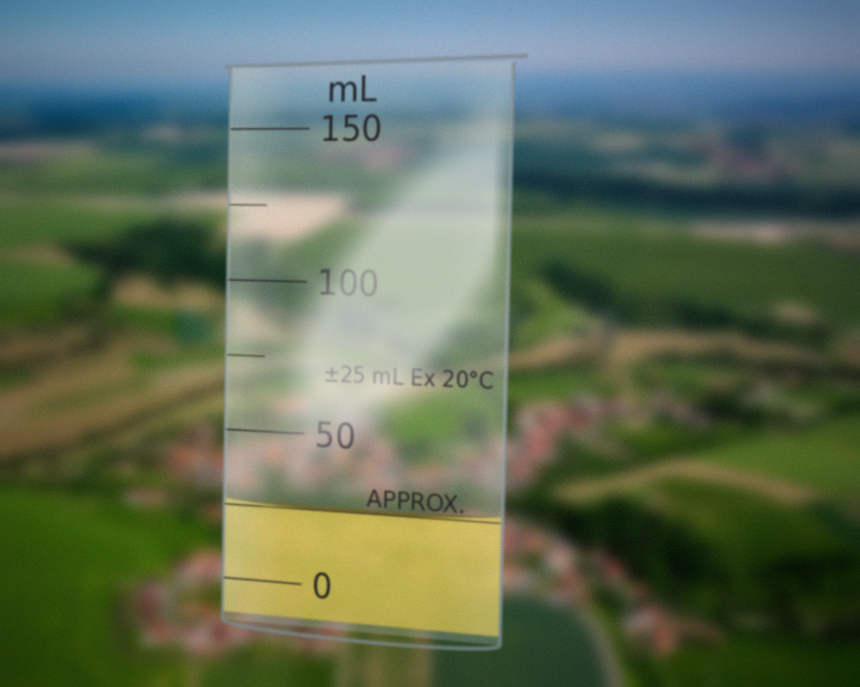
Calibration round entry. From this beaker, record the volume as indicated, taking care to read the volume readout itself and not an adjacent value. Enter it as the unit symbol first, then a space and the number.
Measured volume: mL 25
